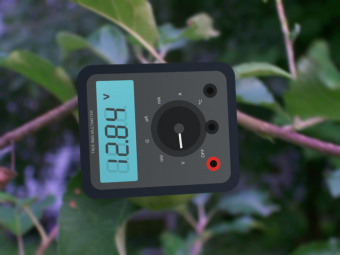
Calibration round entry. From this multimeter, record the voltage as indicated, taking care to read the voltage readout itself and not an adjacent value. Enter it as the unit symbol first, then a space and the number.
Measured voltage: V 12.84
